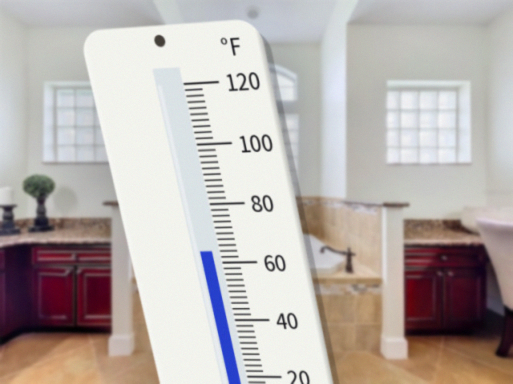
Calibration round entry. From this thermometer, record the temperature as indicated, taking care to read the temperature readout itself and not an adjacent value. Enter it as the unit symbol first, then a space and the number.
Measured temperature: °F 64
